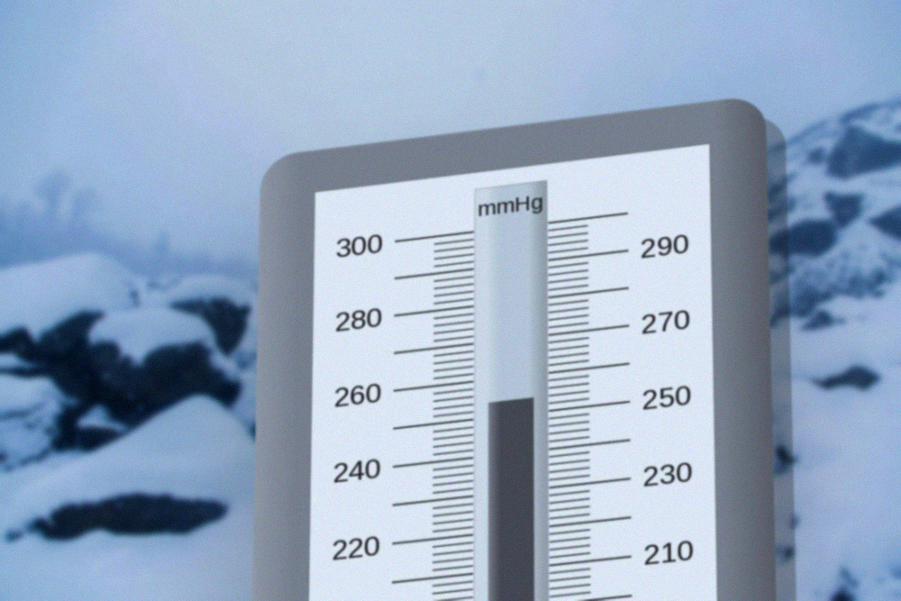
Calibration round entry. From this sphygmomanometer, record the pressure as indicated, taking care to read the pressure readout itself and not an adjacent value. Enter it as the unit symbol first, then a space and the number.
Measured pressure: mmHg 254
